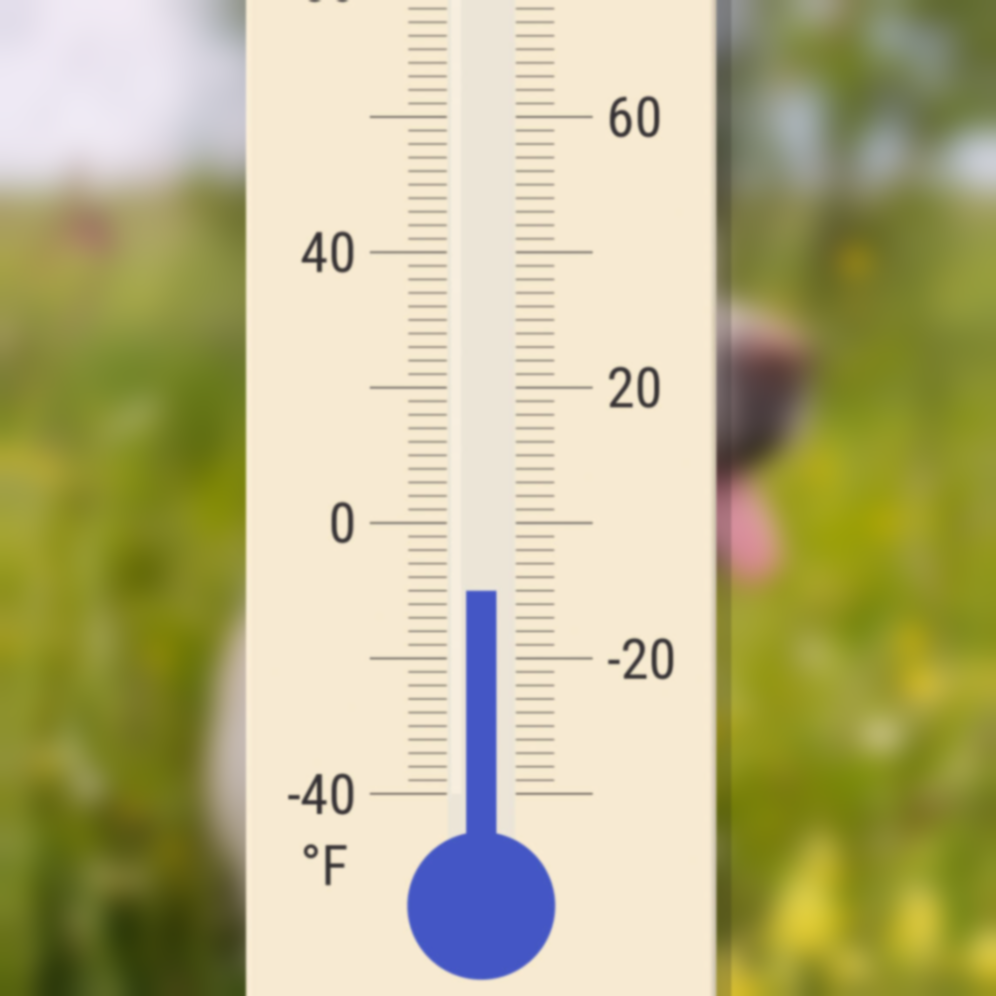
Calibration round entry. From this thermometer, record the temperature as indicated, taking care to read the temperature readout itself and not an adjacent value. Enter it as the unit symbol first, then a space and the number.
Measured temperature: °F -10
